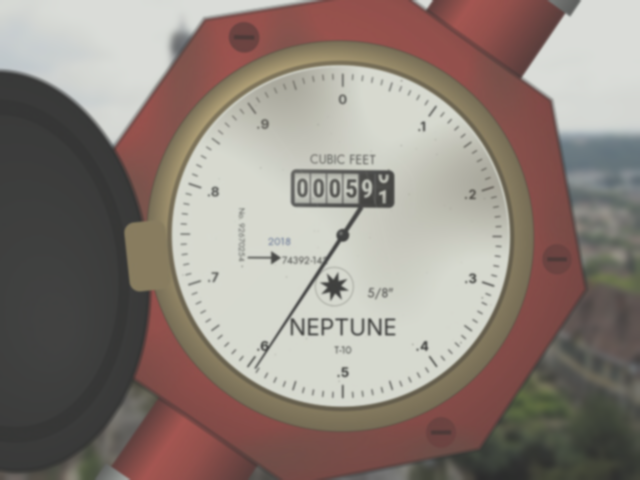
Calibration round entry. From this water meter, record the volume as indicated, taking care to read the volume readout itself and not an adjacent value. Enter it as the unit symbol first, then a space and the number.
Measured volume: ft³ 590.59
